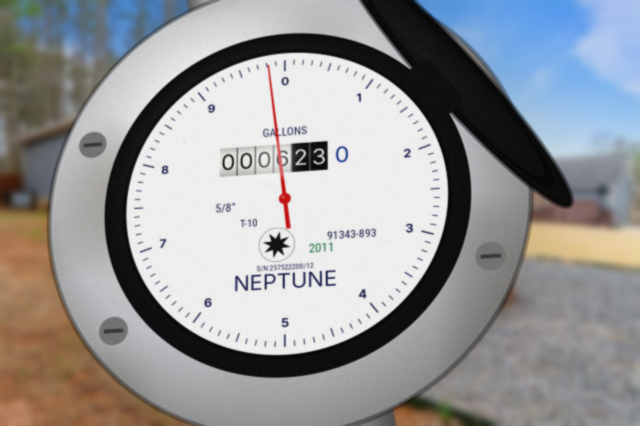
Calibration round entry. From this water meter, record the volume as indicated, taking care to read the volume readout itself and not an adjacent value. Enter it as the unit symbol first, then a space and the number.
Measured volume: gal 6229.8
